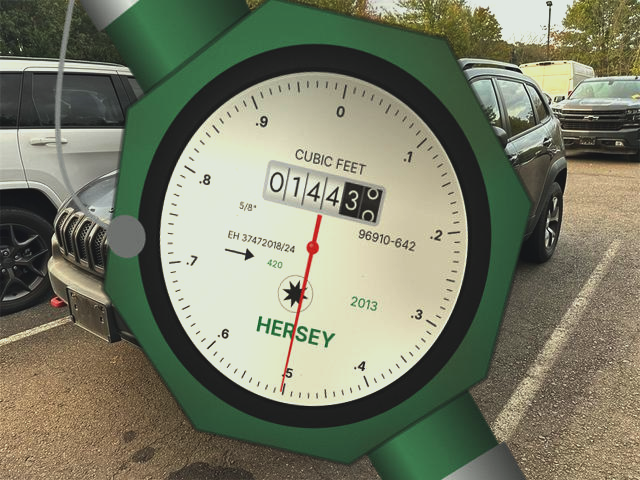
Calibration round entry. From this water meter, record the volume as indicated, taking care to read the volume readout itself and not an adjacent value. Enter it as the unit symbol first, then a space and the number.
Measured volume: ft³ 14438.50
